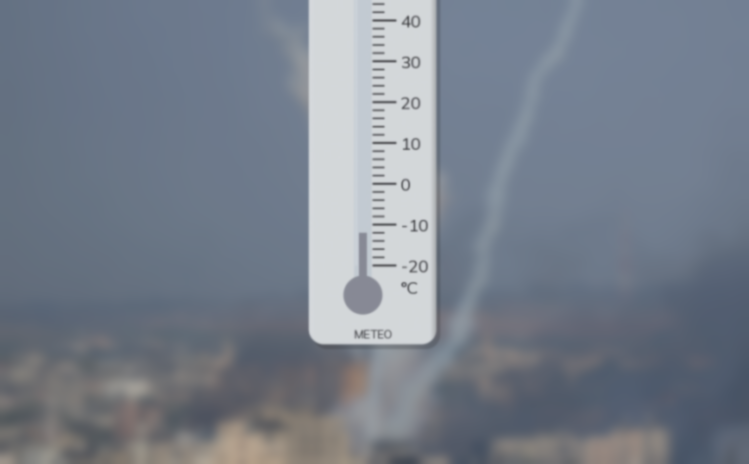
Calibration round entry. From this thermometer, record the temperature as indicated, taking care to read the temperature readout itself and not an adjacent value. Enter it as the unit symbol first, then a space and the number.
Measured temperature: °C -12
